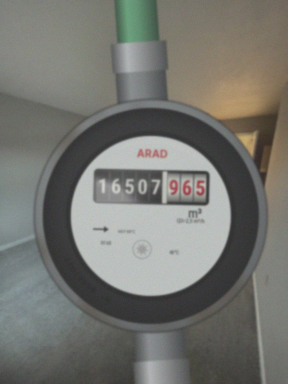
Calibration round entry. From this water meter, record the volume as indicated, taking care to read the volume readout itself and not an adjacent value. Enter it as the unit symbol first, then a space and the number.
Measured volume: m³ 16507.965
